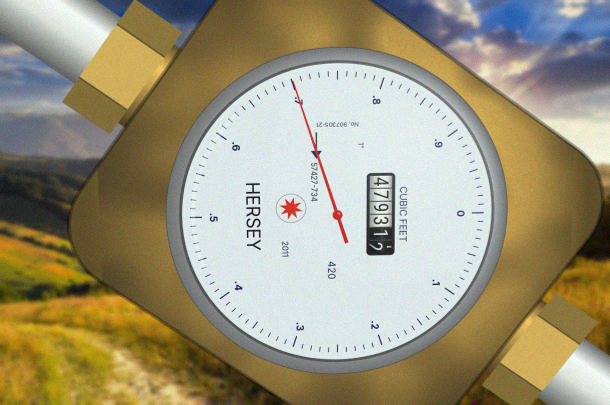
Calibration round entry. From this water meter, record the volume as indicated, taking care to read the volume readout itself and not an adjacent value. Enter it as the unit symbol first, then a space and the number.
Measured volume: ft³ 479311.70
